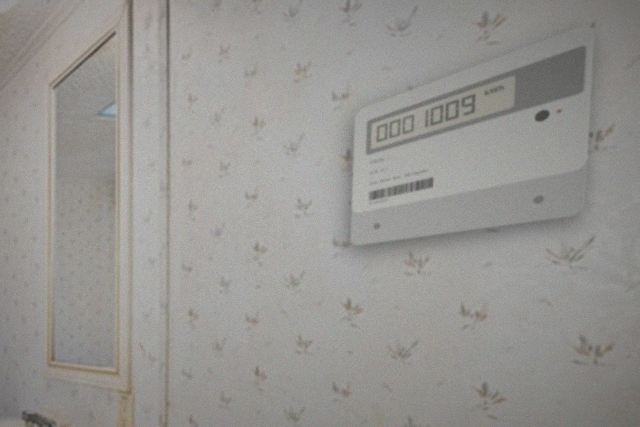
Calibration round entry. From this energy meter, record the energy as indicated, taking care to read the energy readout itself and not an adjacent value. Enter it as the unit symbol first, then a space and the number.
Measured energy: kWh 1009
